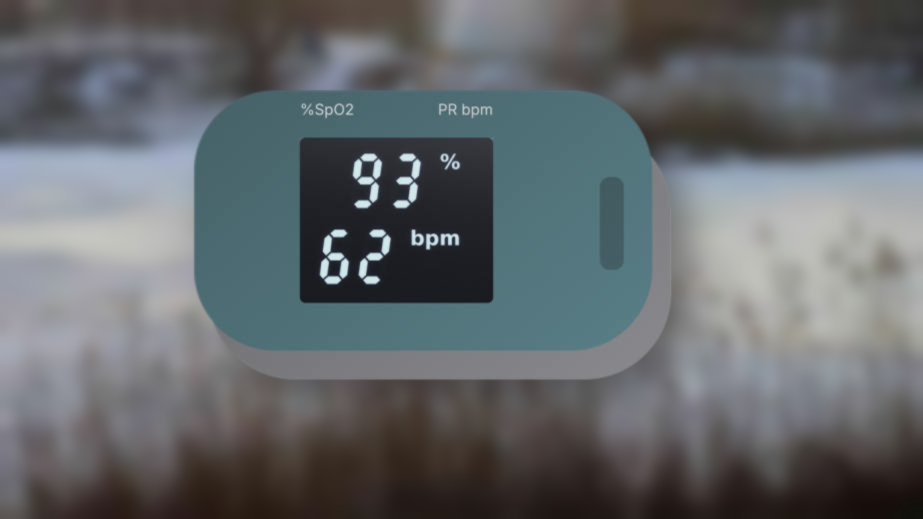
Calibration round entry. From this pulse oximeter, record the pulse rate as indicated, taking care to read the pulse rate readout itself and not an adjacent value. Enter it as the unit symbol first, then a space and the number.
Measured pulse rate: bpm 62
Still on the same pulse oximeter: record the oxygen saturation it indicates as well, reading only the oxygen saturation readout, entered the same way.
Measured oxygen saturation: % 93
